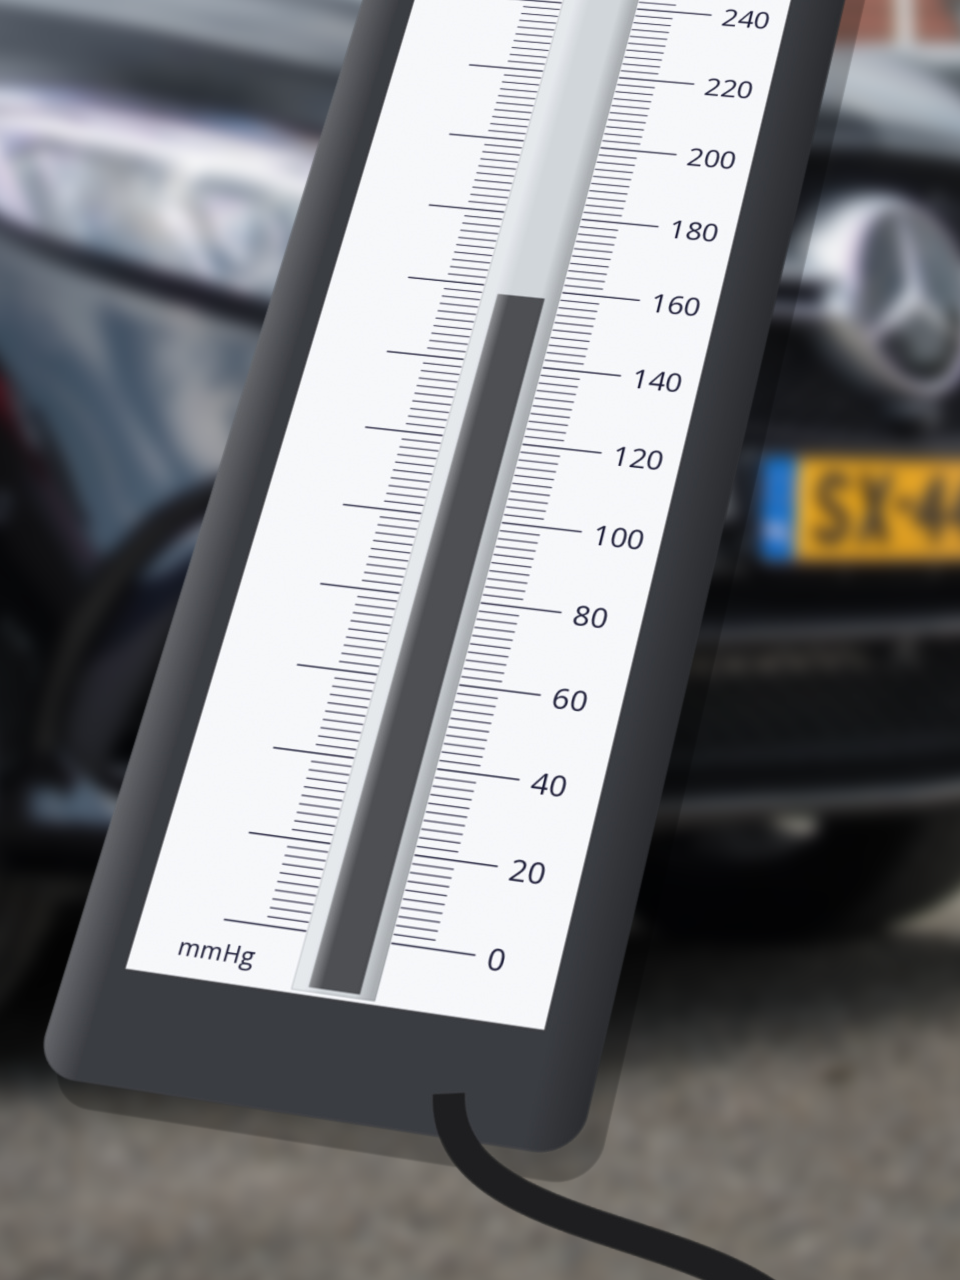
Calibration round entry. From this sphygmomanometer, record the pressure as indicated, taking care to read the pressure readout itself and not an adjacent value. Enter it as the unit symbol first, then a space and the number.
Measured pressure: mmHg 158
